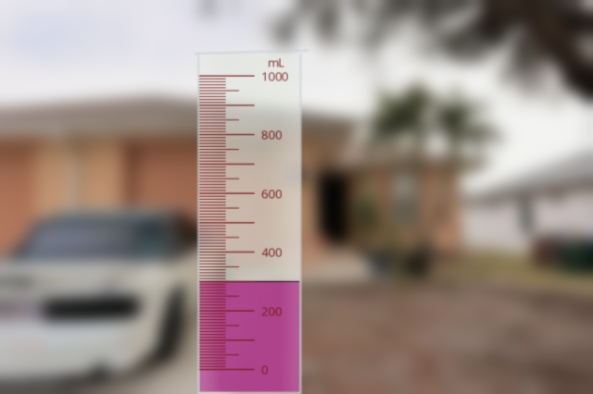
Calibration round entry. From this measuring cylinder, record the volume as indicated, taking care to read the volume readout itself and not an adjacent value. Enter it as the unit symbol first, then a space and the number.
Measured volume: mL 300
